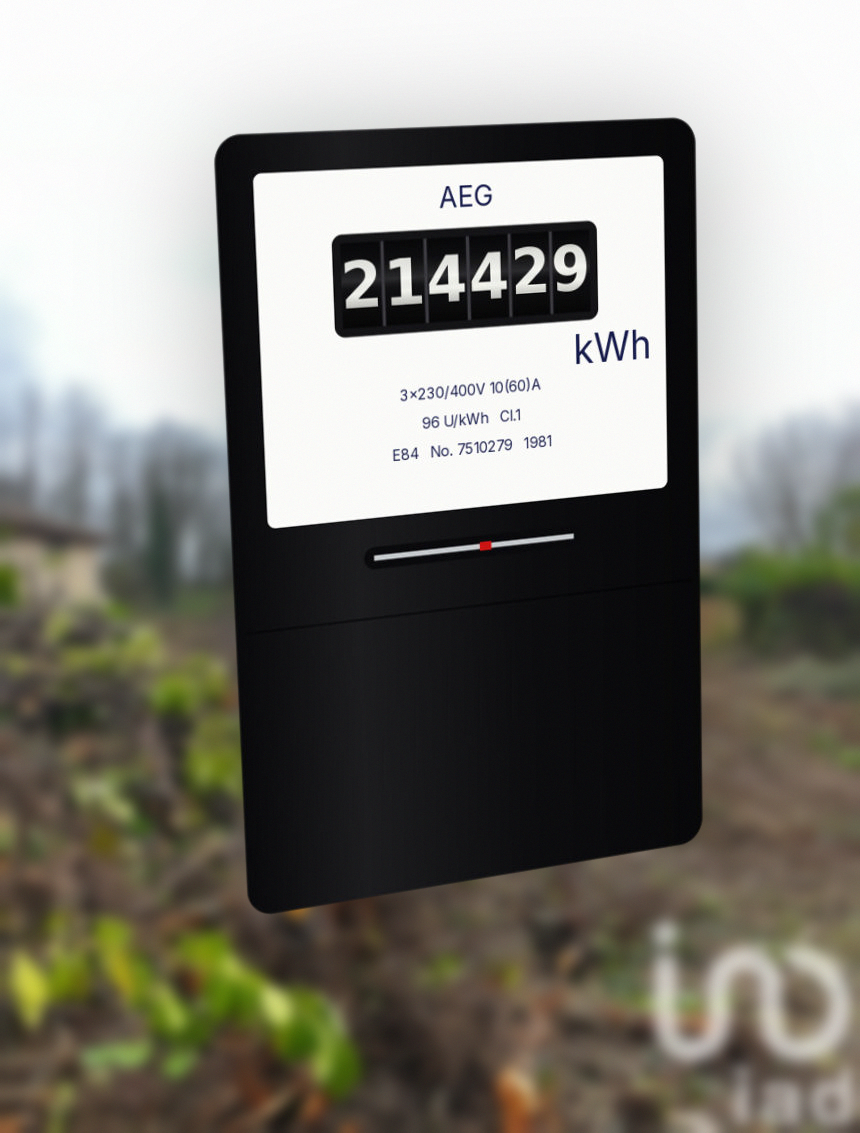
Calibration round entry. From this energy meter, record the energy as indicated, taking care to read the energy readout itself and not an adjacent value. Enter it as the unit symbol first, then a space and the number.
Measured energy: kWh 214429
